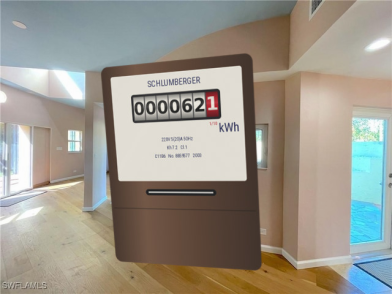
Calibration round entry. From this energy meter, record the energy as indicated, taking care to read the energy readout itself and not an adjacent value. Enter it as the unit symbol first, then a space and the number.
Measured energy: kWh 62.1
